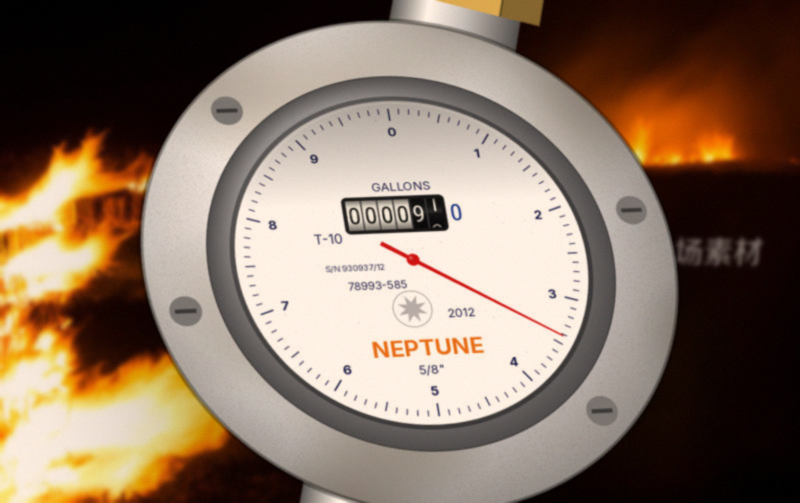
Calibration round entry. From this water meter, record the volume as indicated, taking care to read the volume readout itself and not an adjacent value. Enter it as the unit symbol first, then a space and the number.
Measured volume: gal 913.4
